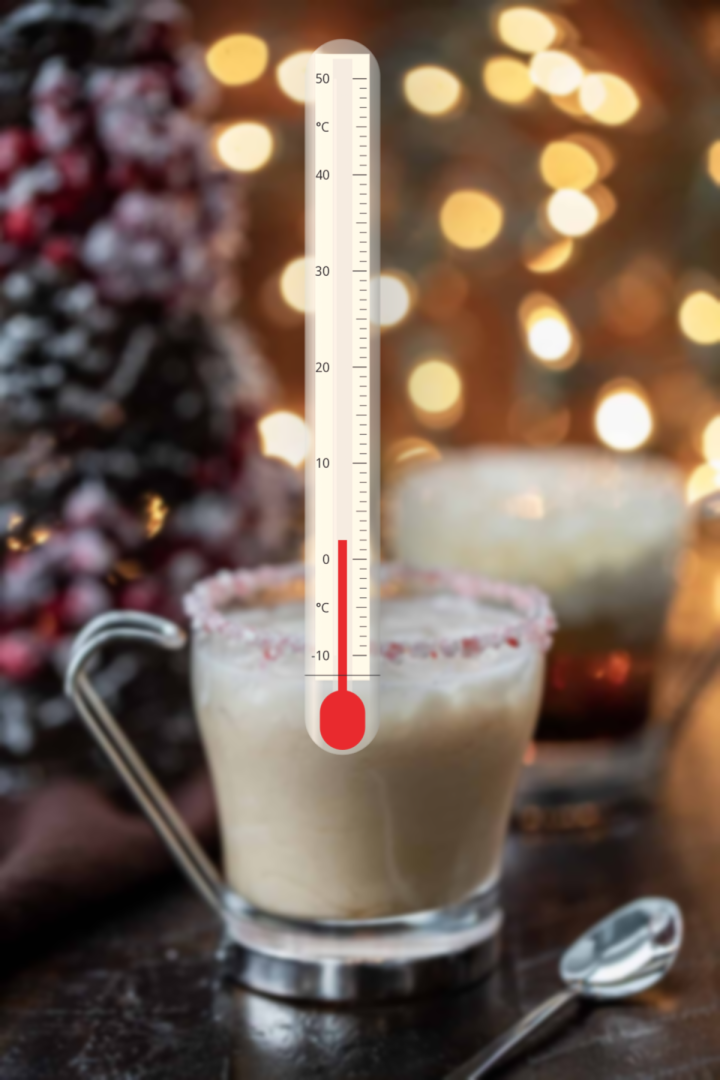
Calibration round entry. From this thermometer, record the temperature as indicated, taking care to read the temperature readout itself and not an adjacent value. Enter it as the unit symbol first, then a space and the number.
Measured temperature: °C 2
